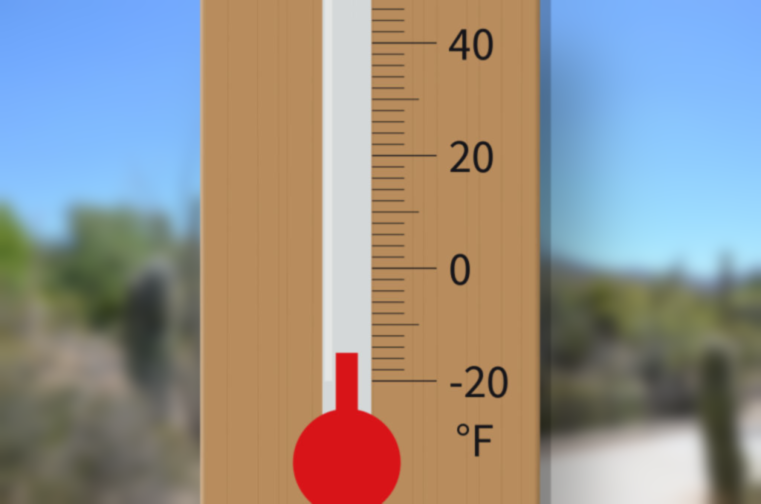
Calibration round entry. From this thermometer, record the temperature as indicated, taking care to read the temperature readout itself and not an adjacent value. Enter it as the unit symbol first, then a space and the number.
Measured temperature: °F -15
